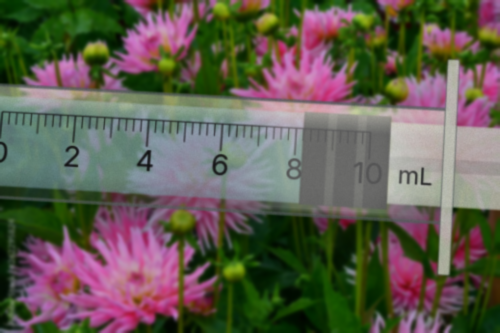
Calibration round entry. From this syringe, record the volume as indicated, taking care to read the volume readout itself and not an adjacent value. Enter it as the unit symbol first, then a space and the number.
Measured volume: mL 8.2
